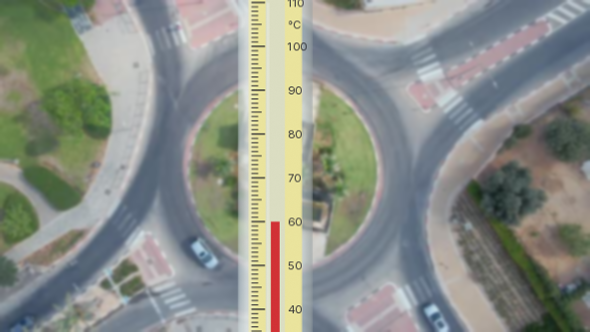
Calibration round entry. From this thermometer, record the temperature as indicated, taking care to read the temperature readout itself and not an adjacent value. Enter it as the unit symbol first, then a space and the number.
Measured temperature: °C 60
